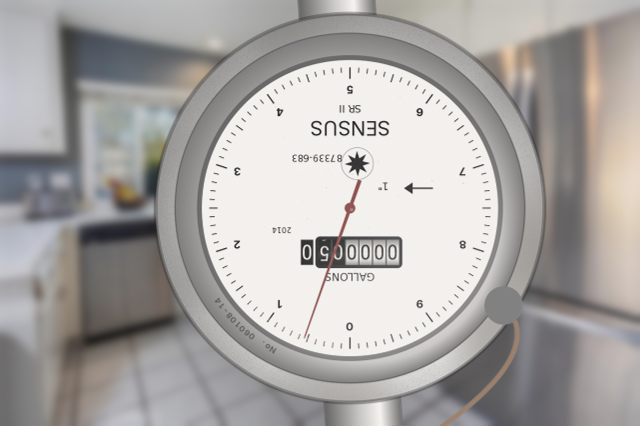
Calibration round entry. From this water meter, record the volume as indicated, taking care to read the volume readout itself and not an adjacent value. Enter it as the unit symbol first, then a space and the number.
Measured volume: gal 50.5
